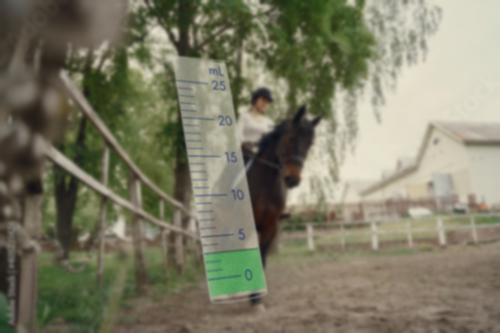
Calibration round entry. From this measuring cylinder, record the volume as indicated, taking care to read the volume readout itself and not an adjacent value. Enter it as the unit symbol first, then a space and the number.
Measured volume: mL 3
